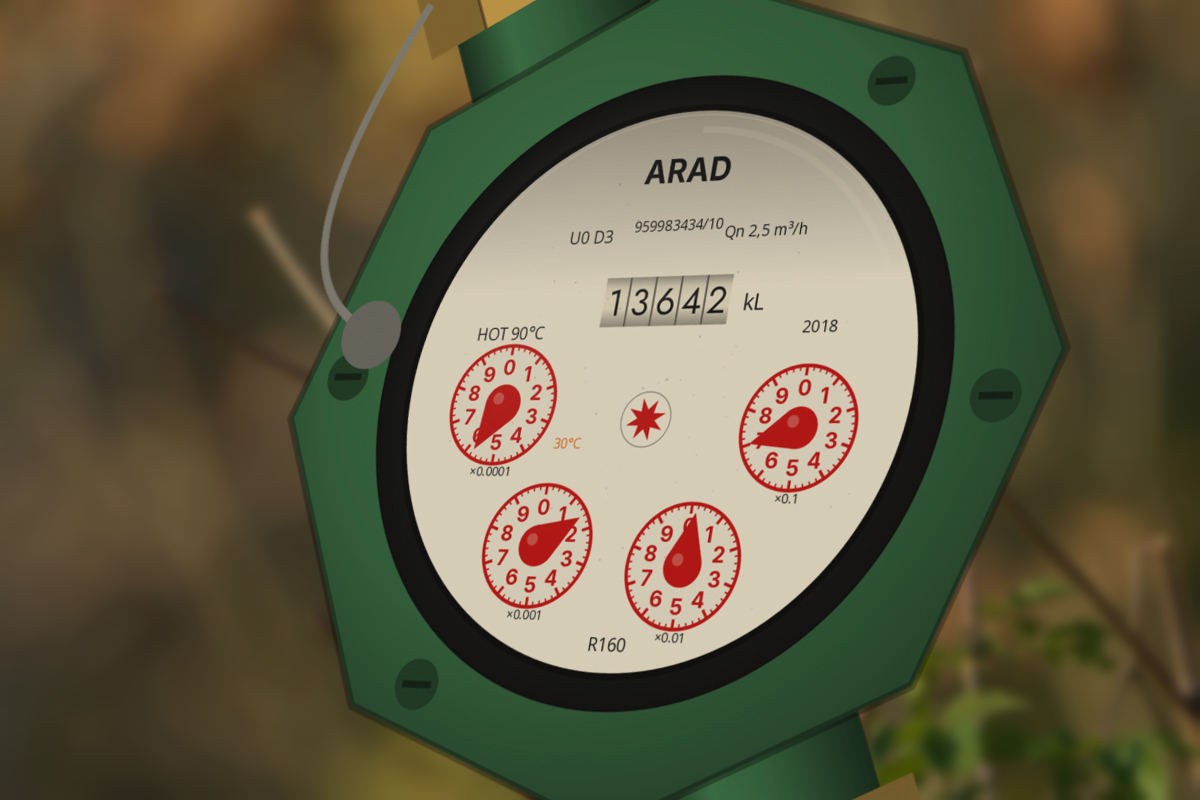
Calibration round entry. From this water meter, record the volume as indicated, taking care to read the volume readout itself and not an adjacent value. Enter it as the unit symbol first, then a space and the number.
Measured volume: kL 13642.7015
